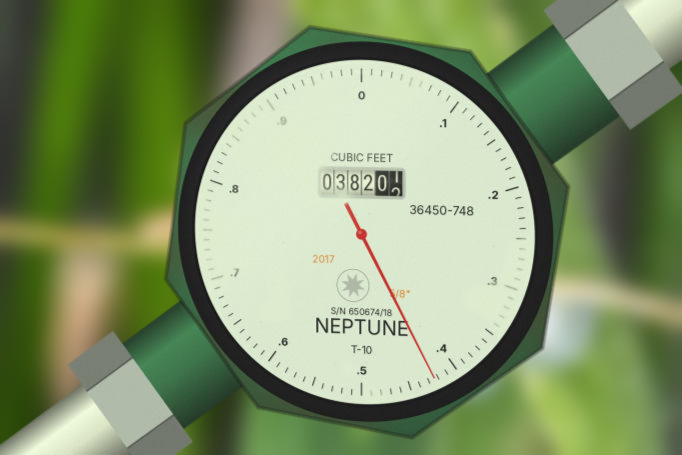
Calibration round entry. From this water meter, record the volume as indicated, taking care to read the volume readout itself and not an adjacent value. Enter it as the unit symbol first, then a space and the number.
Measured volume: ft³ 38201.42
